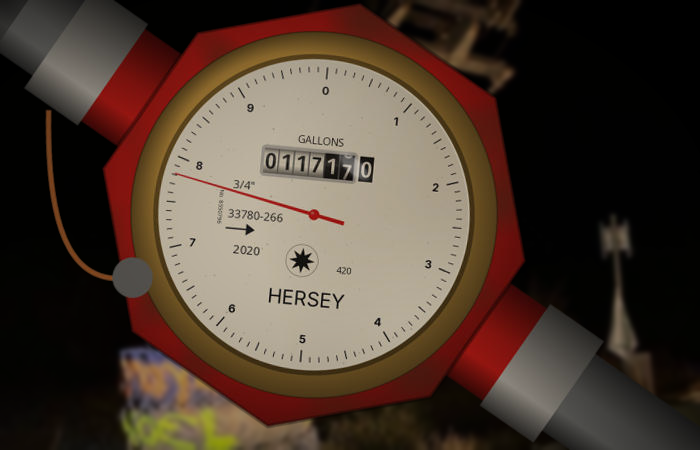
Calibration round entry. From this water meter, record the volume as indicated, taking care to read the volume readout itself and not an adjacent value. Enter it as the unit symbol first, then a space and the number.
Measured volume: gal 117167.8
